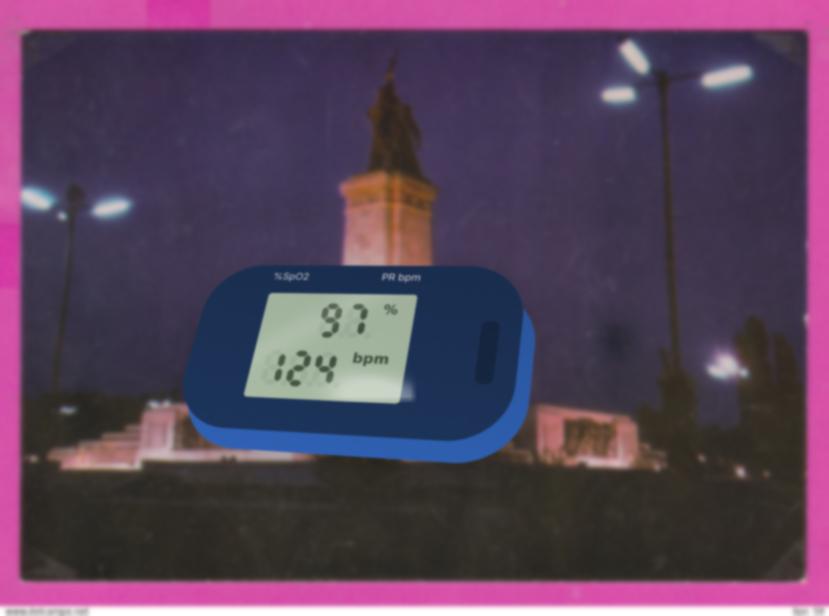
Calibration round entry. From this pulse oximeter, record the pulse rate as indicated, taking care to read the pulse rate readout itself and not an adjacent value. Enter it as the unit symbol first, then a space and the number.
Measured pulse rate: bpm 124
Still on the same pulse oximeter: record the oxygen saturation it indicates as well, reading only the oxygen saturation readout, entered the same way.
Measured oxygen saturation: % 97
